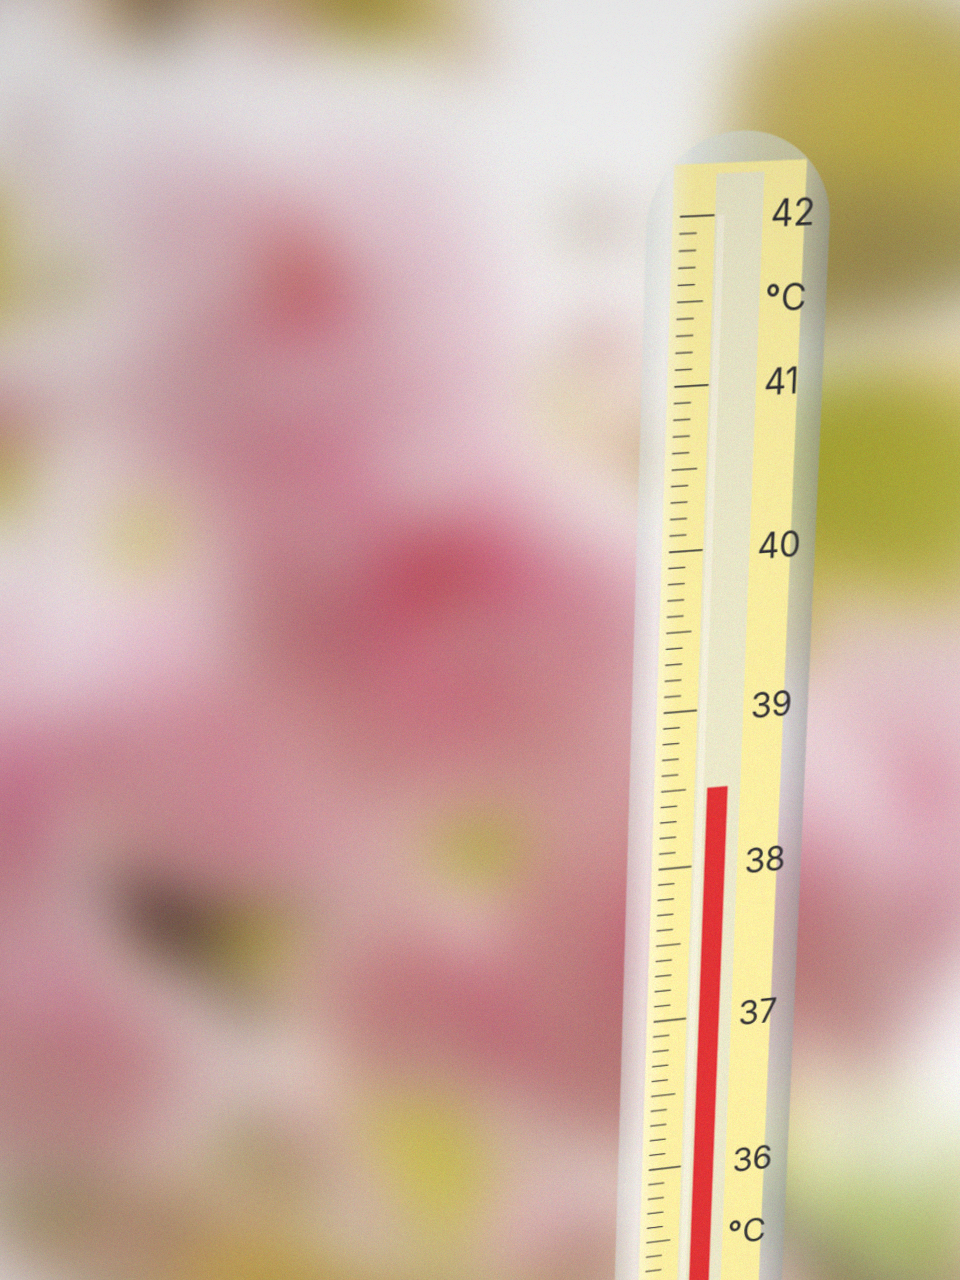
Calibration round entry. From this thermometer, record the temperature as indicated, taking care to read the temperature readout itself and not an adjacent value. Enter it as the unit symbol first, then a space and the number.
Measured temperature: °C 38.5
